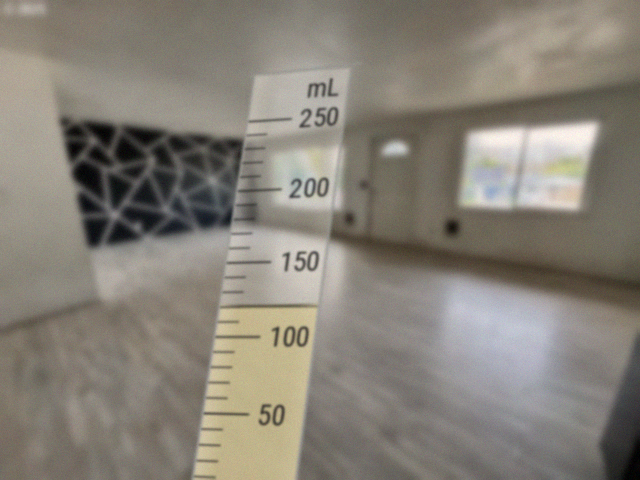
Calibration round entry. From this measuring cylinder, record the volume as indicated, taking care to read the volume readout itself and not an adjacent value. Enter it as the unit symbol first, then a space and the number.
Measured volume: mL 120
